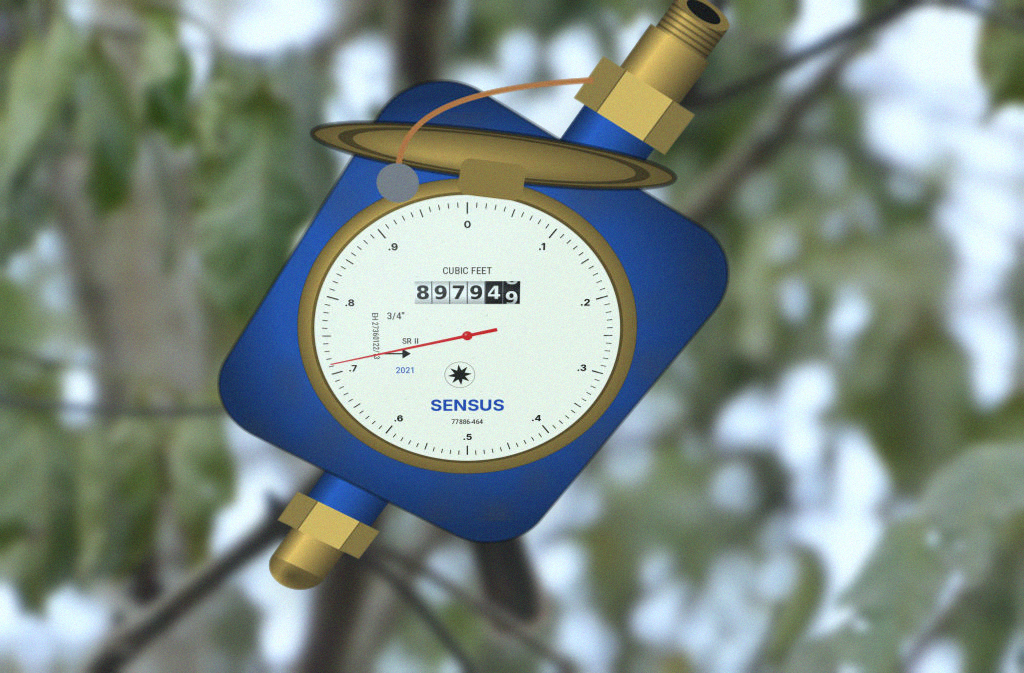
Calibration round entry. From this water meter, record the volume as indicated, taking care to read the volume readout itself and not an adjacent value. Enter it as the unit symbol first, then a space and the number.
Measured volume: ft³ 897948.71
